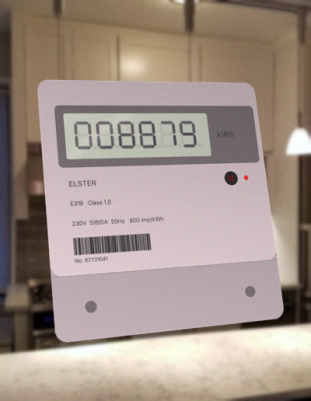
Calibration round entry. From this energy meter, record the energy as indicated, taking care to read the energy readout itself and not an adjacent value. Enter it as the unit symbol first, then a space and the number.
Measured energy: kWh 8879
